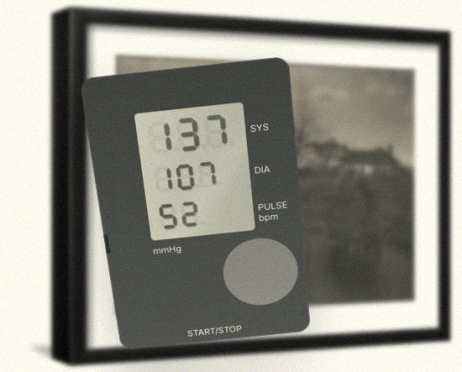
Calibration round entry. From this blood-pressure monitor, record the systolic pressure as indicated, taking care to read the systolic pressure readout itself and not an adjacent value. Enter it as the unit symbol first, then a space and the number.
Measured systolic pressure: mmHg 137
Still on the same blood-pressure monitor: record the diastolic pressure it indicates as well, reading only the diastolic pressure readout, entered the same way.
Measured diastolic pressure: mmHg 107
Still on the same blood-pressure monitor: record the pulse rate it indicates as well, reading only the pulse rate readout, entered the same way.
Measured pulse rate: bpm 52
